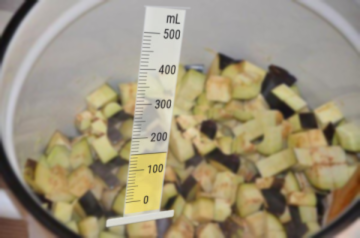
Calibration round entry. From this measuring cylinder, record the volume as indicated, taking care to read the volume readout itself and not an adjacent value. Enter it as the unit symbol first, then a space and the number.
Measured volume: mL 150
